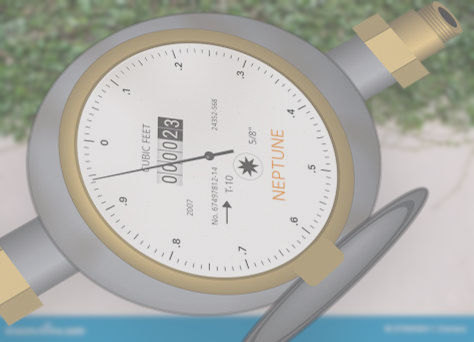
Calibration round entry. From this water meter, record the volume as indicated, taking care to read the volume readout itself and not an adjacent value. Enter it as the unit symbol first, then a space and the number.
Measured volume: ft³ 22.94
